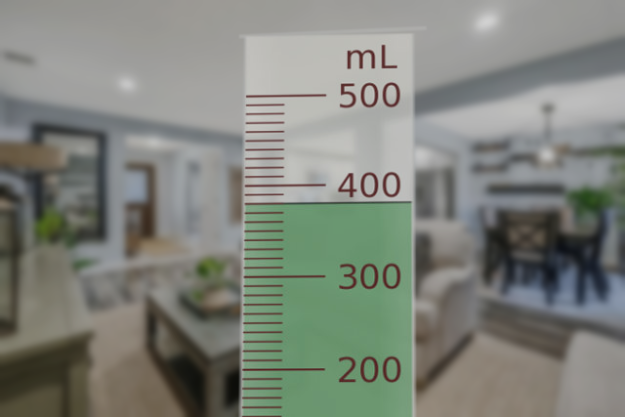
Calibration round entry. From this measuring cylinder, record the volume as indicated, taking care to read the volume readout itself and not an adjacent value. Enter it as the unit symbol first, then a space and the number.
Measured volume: mL 380
